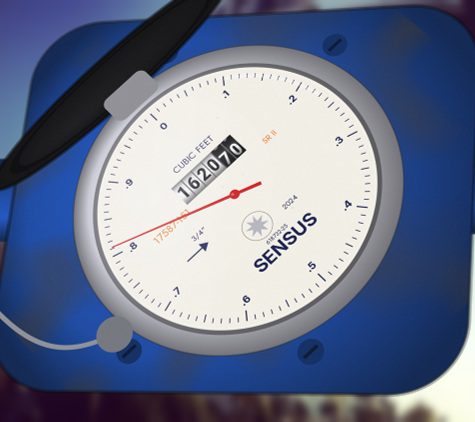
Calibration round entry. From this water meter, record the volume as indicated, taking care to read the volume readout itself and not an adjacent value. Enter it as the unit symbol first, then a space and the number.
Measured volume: ft³ 162069.81
